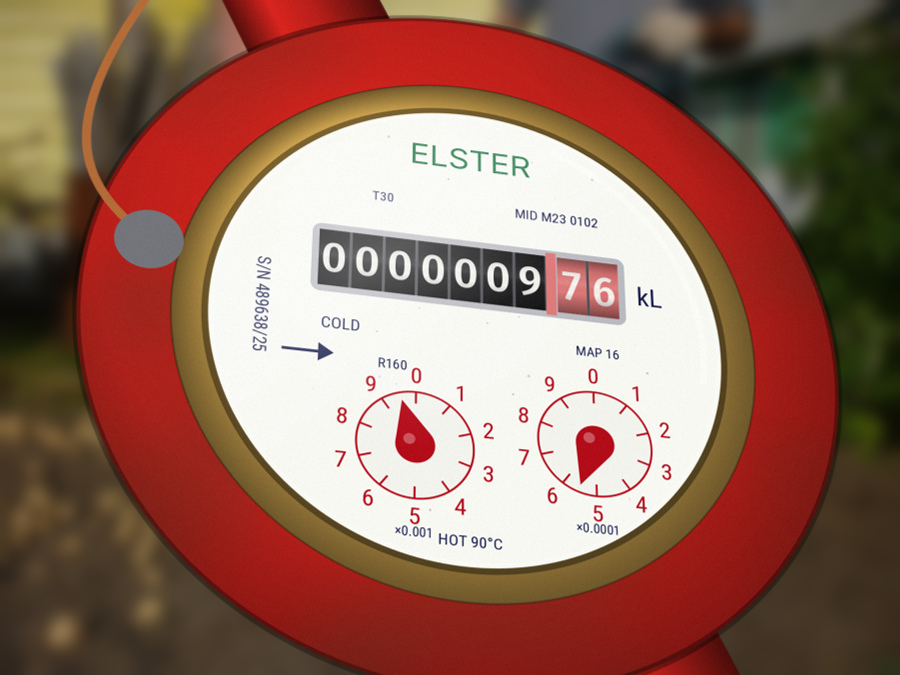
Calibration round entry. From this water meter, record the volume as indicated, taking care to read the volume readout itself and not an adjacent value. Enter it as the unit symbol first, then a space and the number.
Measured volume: kL 9.7595
